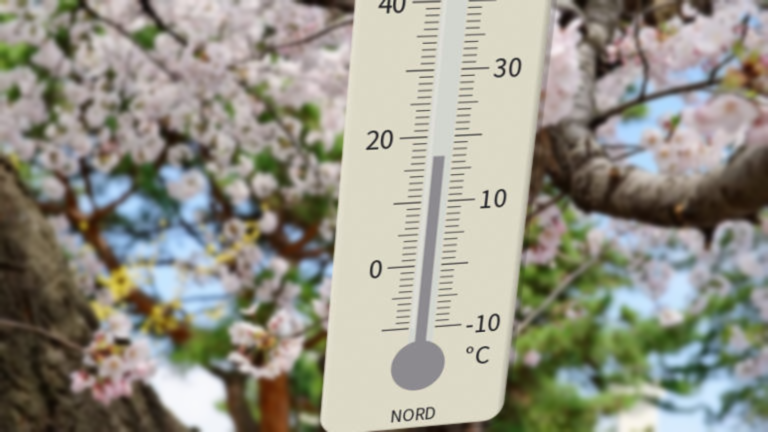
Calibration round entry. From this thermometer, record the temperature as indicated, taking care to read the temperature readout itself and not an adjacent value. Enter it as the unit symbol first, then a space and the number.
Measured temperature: °C 17
